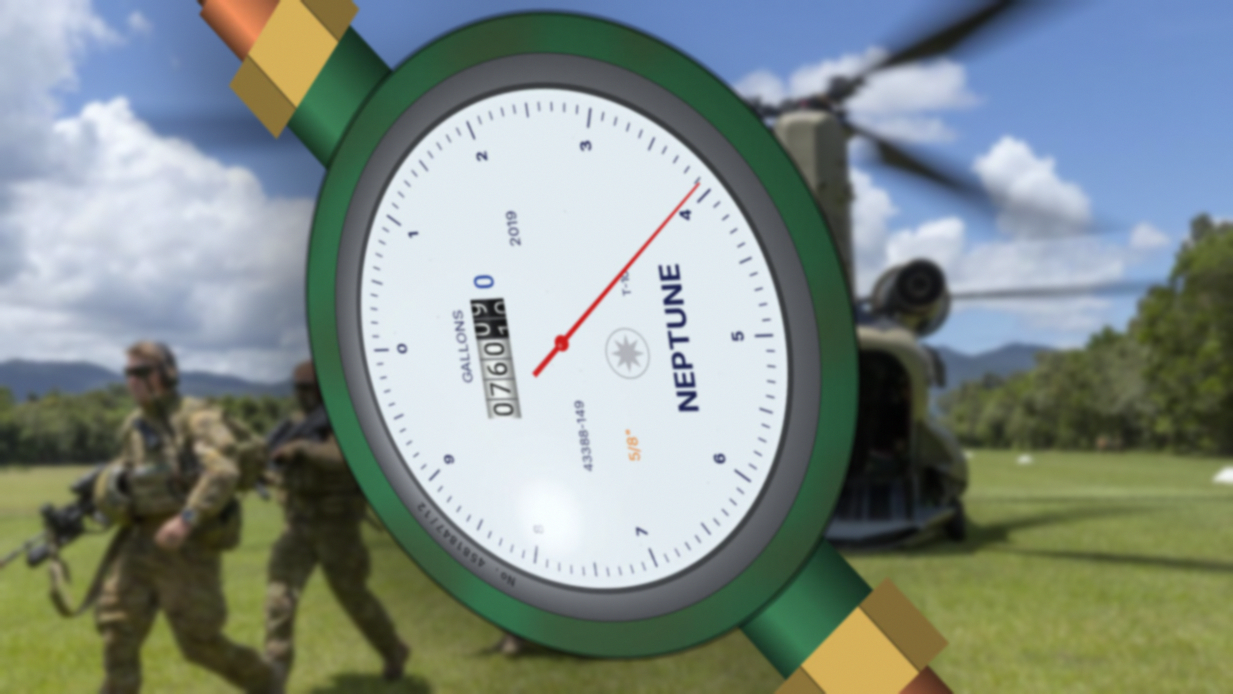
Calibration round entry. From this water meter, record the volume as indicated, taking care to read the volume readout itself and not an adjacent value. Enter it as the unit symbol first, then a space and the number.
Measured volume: gal 760093.9
